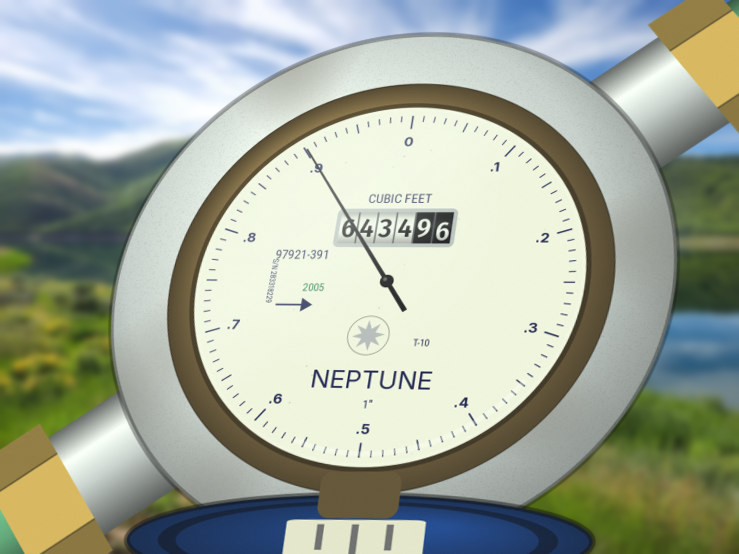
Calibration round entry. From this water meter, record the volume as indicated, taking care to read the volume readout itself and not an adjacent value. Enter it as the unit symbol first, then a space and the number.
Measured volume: ft³ 643495.90
